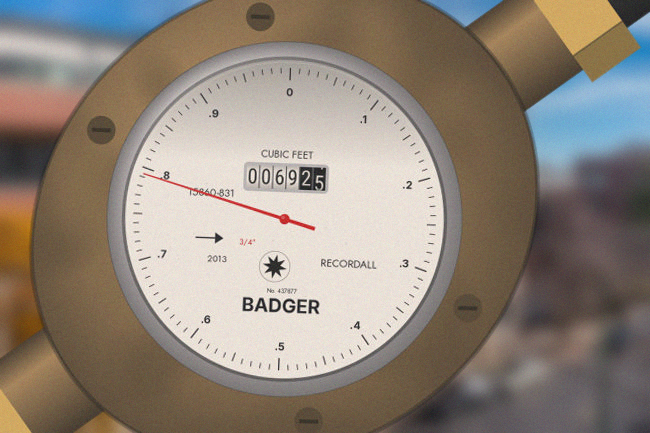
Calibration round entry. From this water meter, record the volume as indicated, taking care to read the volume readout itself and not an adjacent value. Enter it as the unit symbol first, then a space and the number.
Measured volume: ft³ 6924.79
